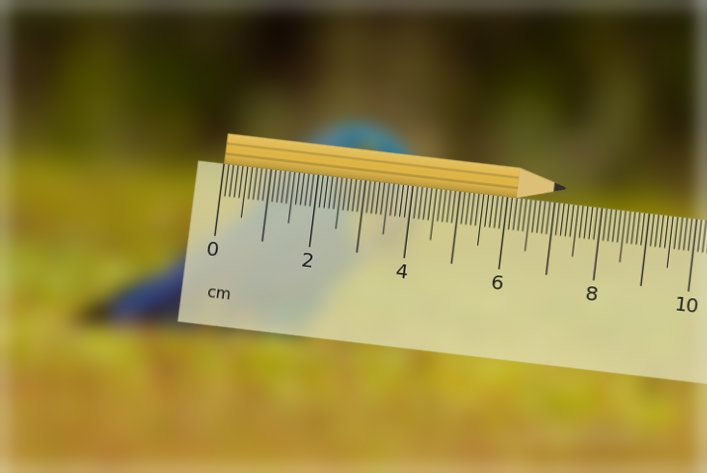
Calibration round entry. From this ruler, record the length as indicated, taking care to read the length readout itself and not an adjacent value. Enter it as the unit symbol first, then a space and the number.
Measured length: cm 7.2
